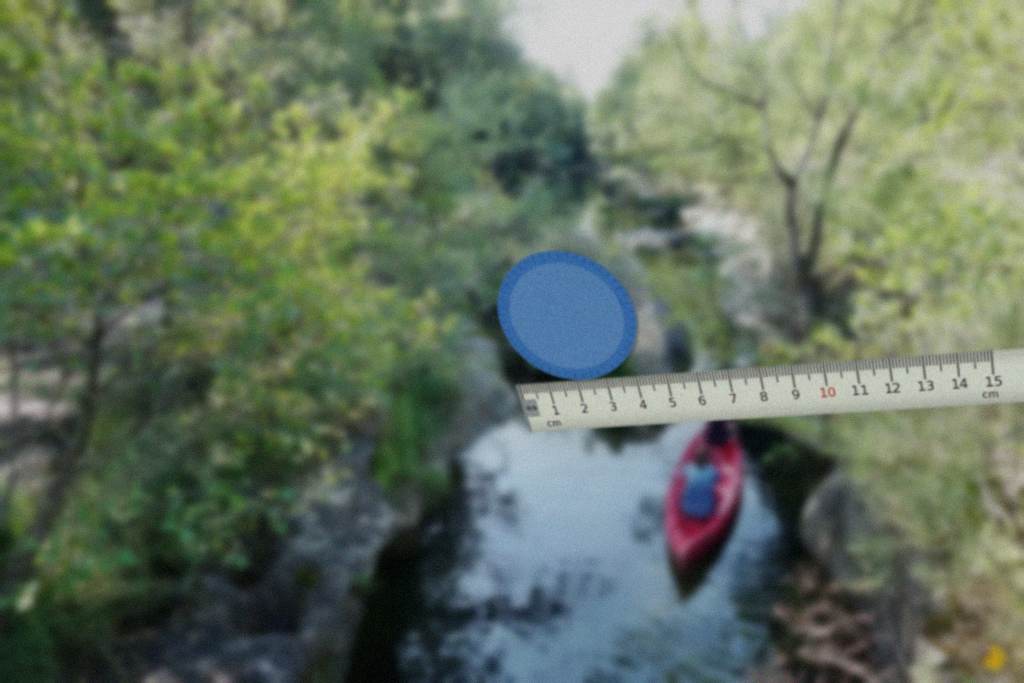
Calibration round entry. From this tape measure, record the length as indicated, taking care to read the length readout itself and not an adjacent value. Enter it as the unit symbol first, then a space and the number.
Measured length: cm 4.5
